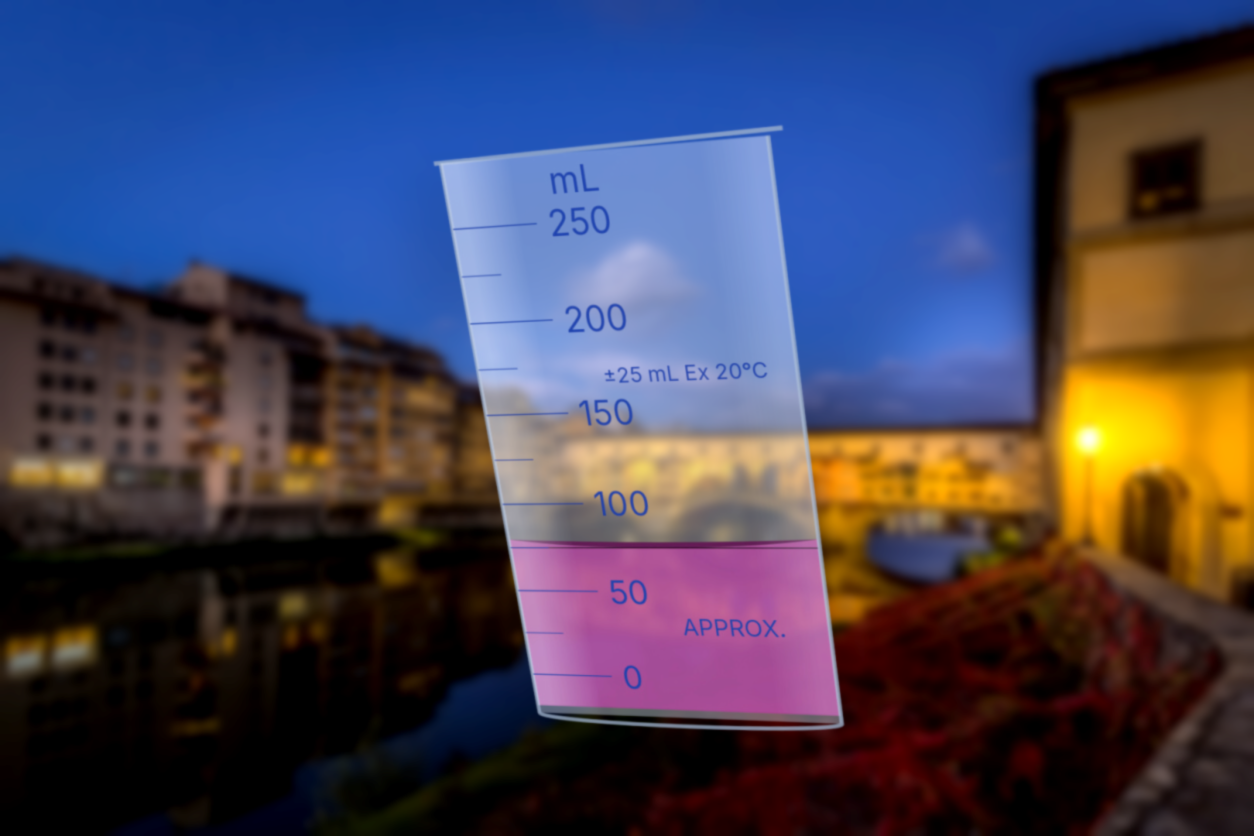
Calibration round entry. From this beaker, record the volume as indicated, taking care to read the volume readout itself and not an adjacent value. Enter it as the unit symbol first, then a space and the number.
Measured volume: mL 75
